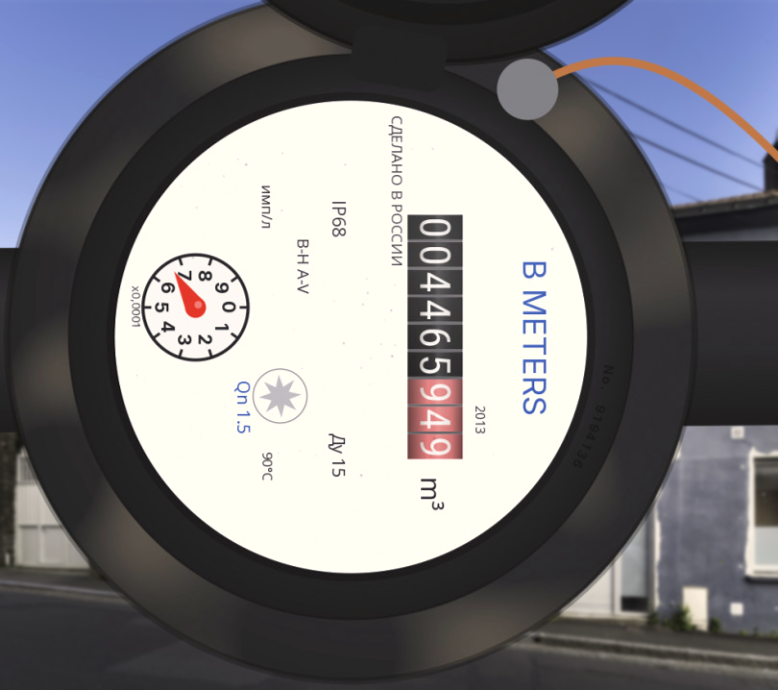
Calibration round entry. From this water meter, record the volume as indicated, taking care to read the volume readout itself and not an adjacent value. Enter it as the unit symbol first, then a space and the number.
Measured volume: m³ 4465.9496
